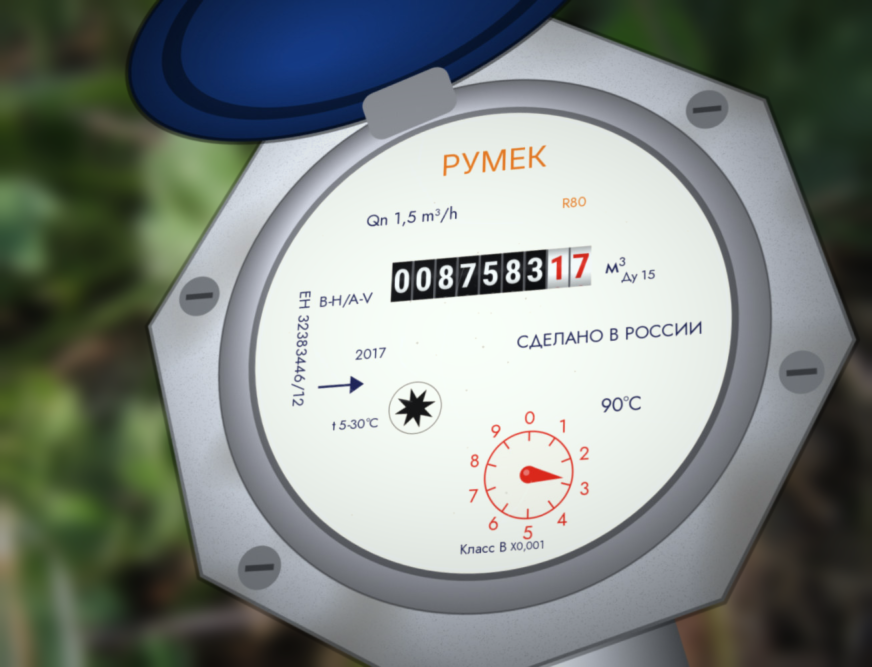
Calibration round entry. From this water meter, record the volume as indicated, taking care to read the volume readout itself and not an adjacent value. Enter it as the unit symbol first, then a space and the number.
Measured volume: m³ 87583.172
